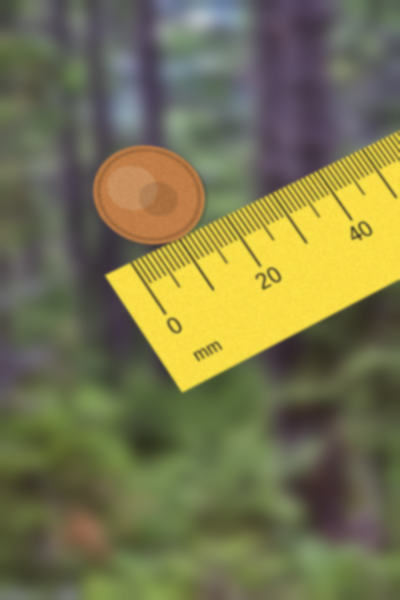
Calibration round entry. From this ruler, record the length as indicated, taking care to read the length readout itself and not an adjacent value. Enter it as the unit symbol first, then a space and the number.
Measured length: mm 20
